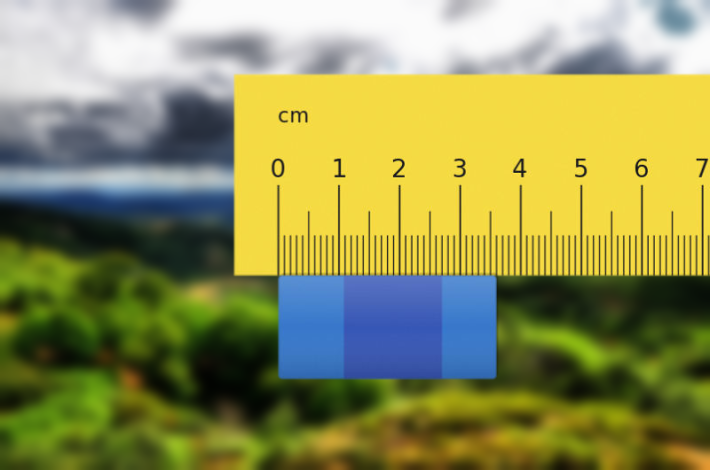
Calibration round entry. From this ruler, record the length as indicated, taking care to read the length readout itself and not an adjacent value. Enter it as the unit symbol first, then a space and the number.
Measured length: cm 3.6
